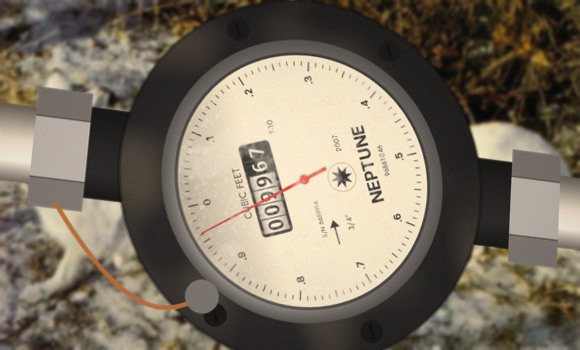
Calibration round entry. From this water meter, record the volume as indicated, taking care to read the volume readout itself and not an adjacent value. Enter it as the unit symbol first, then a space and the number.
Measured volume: ft³ 9966.96
